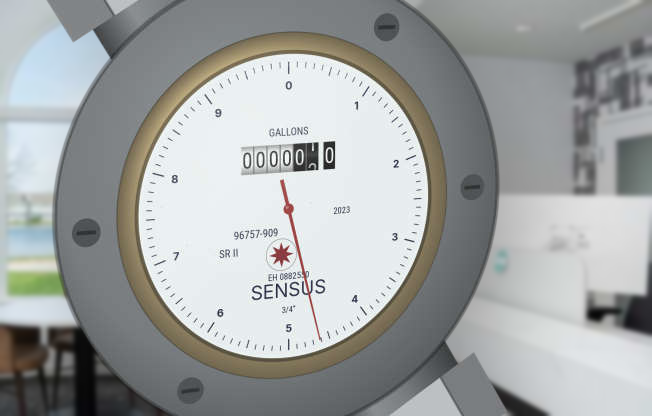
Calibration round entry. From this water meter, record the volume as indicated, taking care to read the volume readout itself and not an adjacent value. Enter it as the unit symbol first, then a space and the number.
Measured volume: gal 14.6
